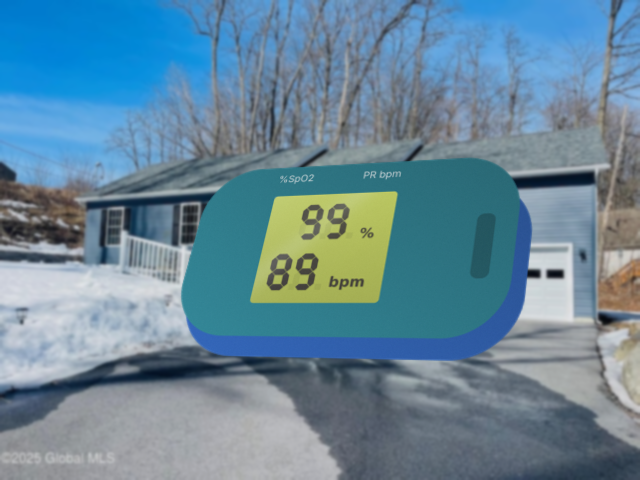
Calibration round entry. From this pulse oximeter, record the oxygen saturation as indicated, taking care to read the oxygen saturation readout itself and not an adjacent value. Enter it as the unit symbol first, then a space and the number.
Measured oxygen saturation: % 99
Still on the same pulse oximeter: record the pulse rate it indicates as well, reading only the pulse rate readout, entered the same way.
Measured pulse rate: bpm 89
